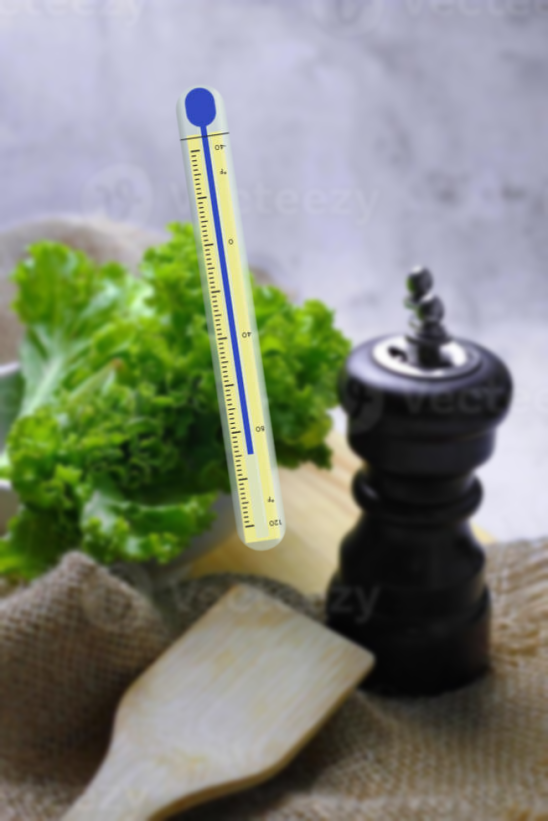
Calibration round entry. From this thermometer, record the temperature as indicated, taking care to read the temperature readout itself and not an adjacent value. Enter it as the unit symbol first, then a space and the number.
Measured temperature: °F 90
